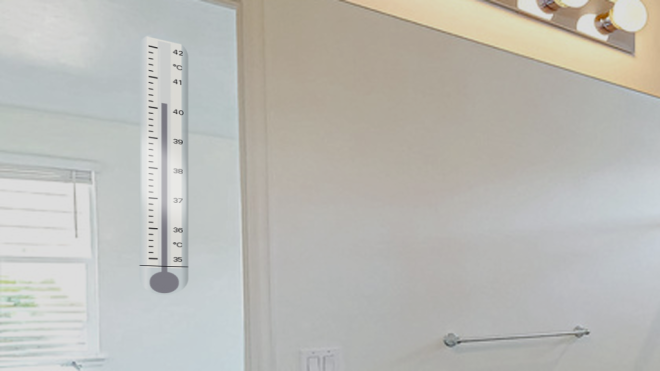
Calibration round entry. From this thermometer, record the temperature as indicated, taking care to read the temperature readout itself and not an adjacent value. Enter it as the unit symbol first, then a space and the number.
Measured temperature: °C 40.2
